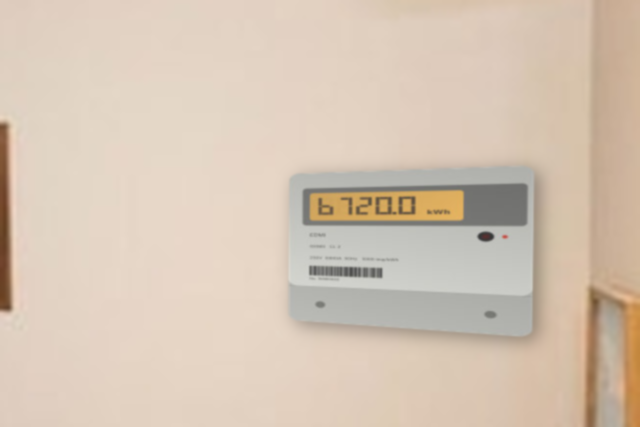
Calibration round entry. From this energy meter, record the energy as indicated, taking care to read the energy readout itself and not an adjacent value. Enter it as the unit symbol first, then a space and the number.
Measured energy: kWh 6720.0
